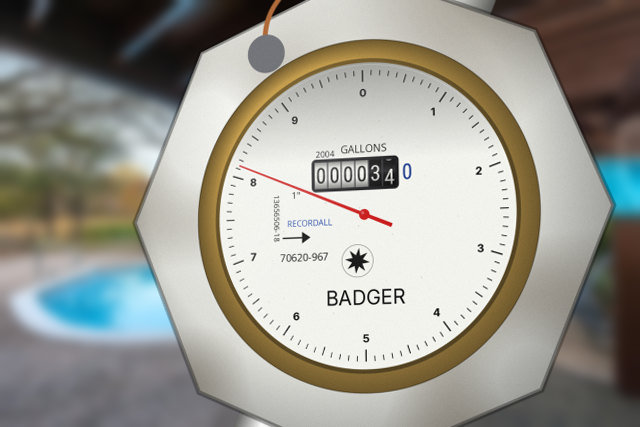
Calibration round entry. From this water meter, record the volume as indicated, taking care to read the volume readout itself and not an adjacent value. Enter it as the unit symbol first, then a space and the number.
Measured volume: gal 338.1
